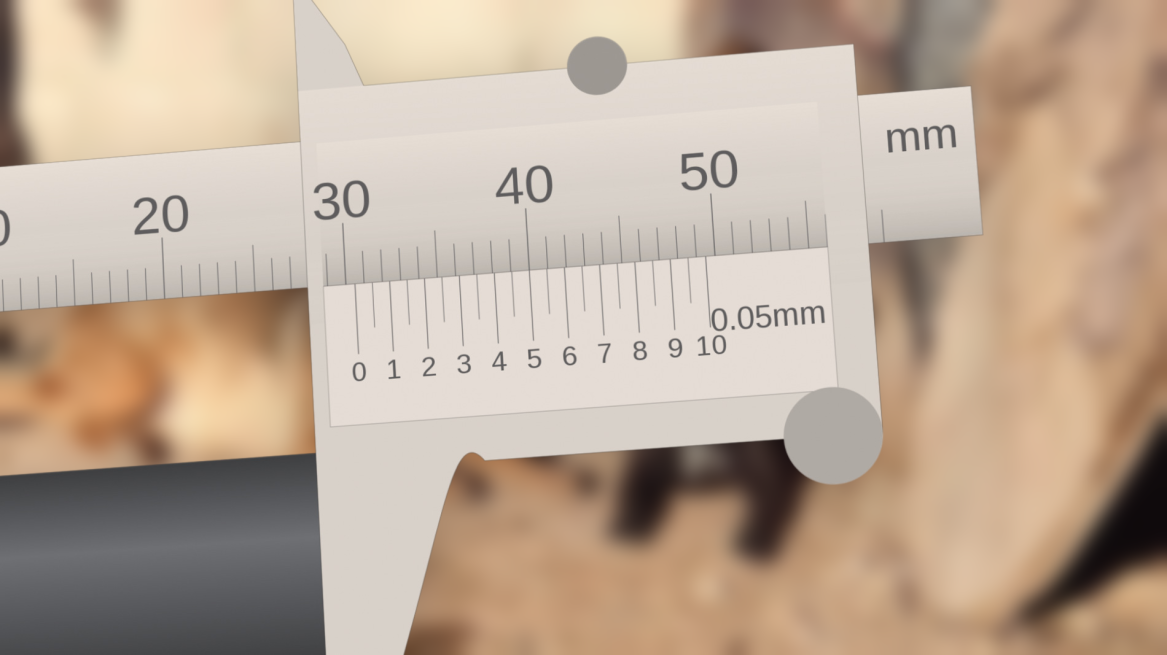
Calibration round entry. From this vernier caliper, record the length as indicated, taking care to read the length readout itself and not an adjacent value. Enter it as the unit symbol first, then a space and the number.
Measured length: mm 30.5
